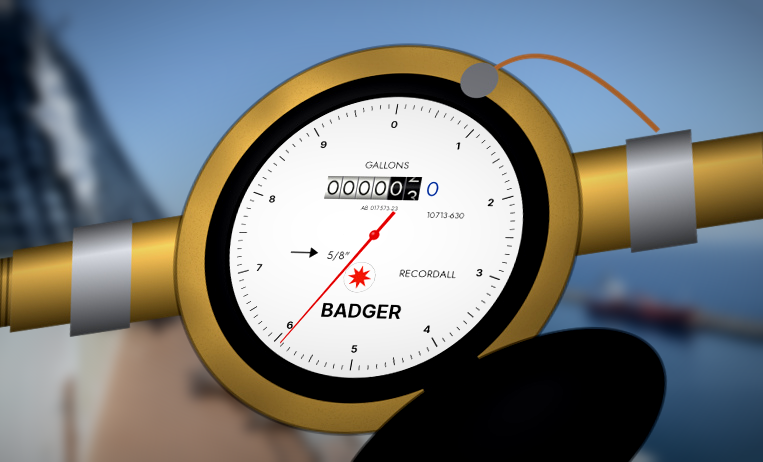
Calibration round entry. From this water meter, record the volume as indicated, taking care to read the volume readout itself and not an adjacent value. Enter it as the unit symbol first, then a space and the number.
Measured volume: gal 25.9
